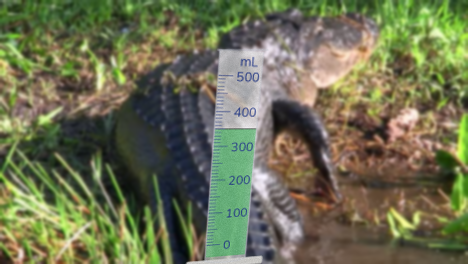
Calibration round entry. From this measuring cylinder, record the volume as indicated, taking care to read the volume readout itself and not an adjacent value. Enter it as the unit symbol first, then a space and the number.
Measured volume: mL 350
